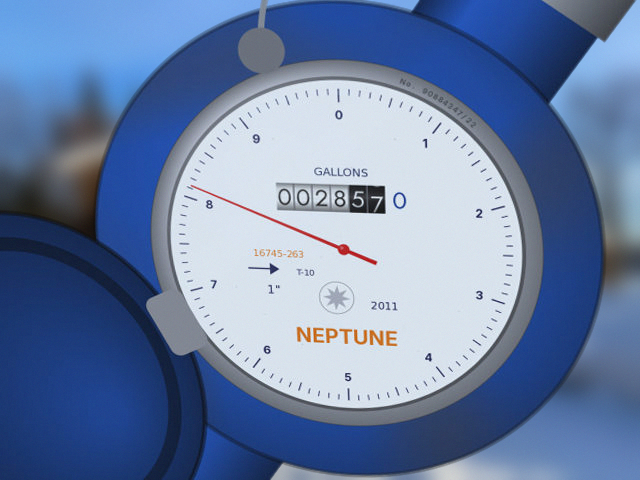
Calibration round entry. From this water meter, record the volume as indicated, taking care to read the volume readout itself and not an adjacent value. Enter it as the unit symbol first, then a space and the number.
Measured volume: gal 28568.1
